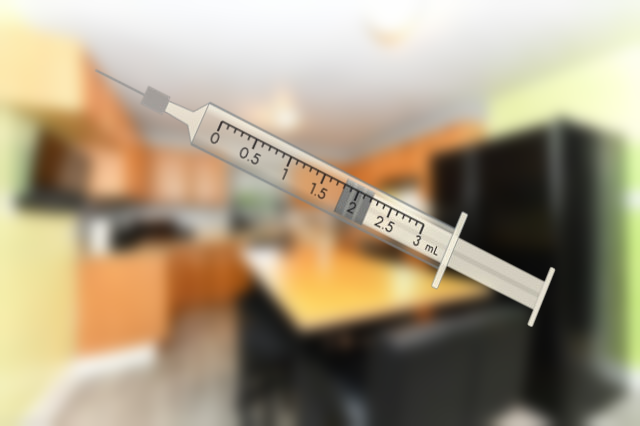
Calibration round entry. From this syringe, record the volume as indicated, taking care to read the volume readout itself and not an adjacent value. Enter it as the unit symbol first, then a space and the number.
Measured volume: mL 1.8
